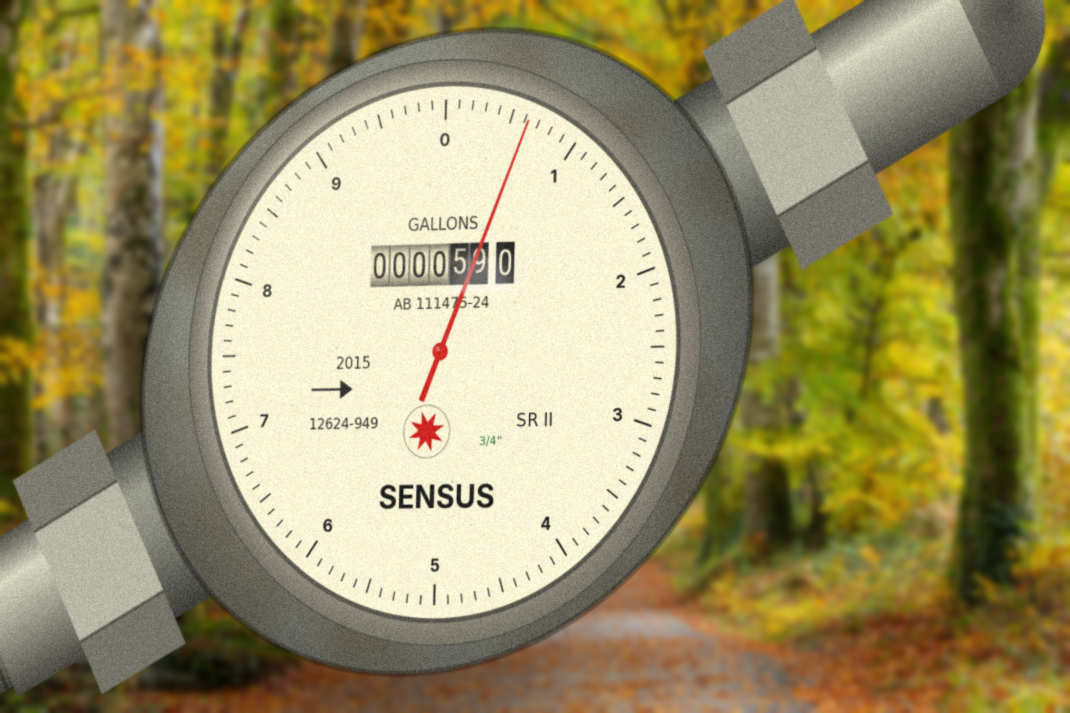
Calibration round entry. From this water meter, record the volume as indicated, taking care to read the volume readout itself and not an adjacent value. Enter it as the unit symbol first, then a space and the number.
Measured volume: gal 590.6
